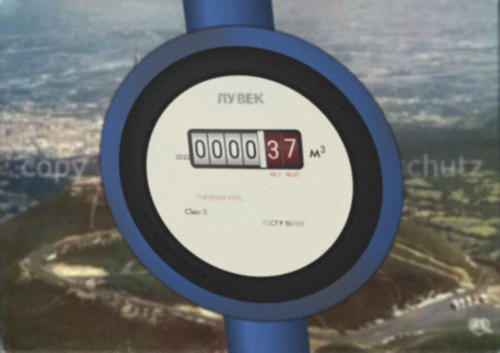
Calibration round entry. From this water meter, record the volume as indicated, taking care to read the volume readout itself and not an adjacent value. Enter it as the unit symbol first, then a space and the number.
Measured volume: m³ 0.37
